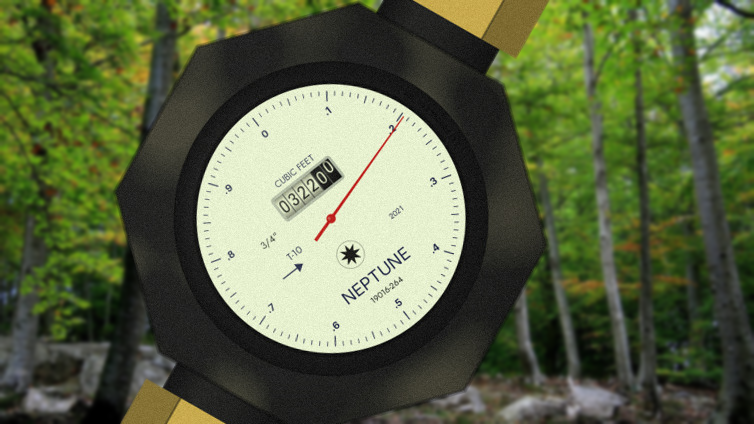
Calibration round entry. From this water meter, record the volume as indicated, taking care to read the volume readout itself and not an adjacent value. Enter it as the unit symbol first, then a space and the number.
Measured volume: ft³ 32200.20
